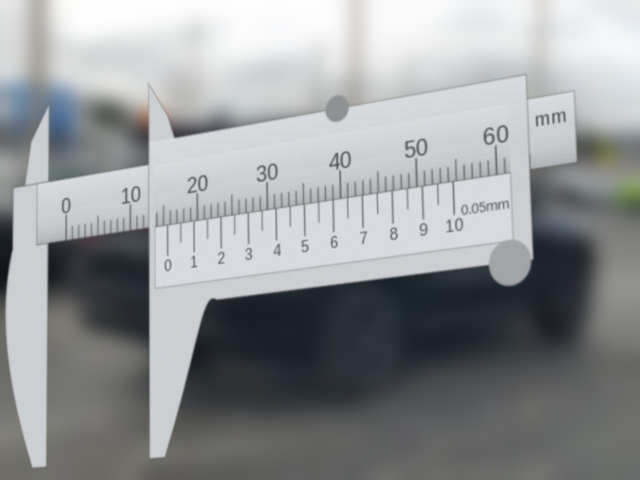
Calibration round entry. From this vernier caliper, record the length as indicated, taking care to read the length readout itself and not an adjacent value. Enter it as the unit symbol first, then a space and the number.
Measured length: mm 15.6
